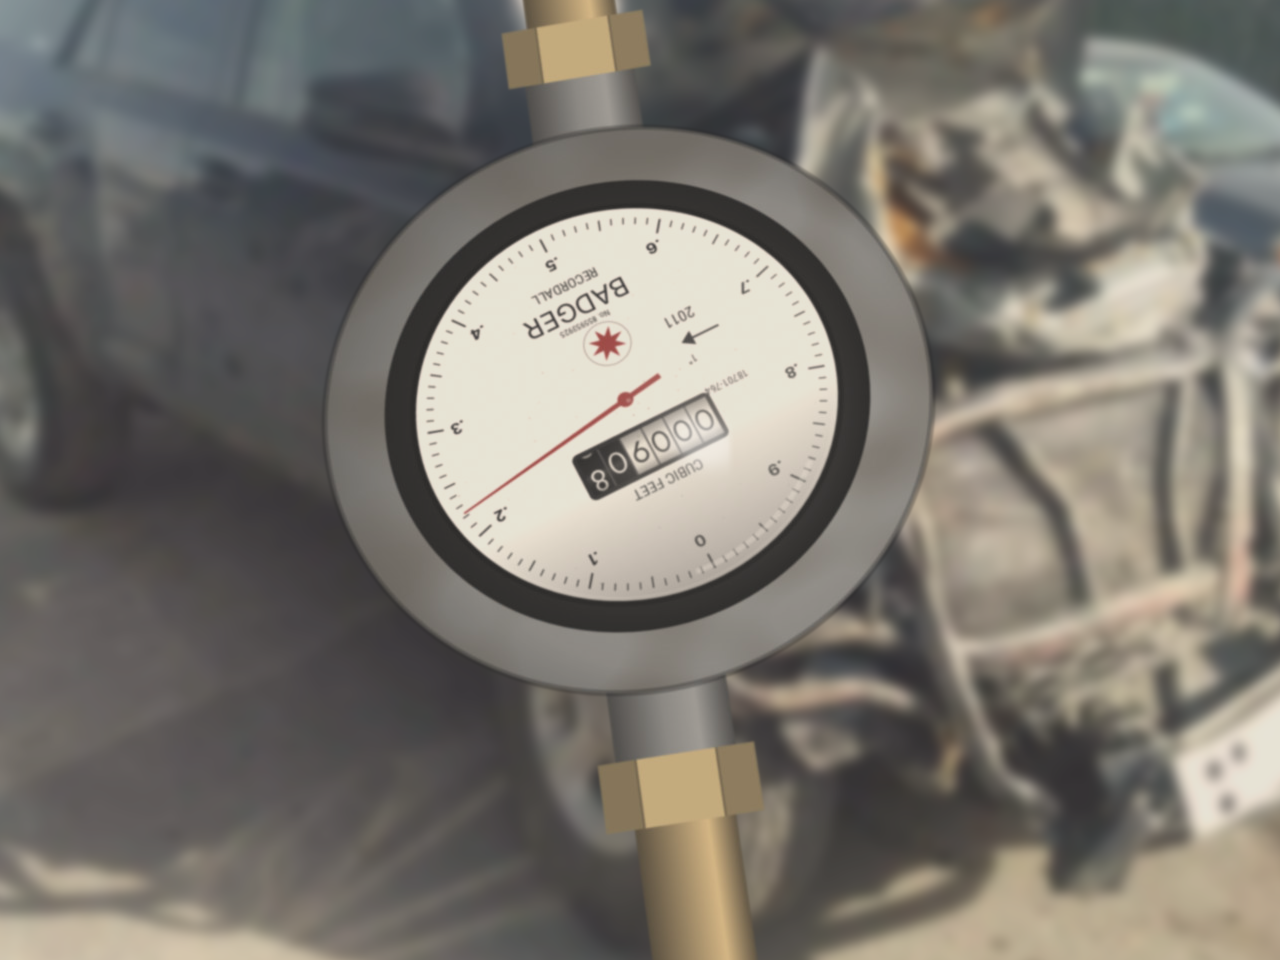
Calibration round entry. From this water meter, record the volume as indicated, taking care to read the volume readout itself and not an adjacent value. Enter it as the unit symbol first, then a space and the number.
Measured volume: ft³ 908.22
